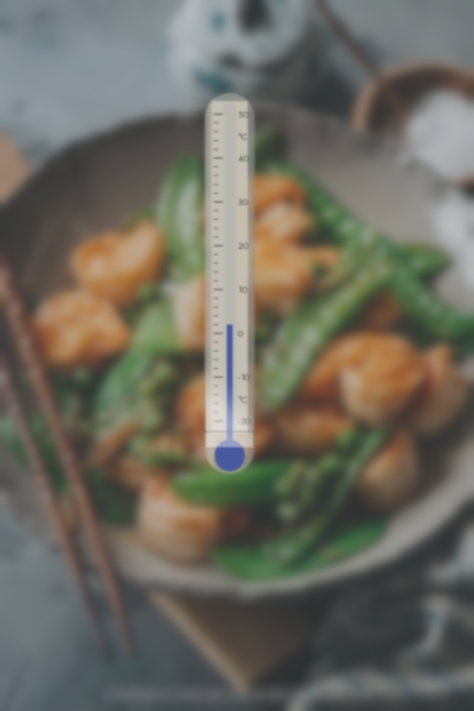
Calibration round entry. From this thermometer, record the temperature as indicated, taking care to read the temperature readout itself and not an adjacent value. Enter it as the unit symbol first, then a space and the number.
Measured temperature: °C 2
